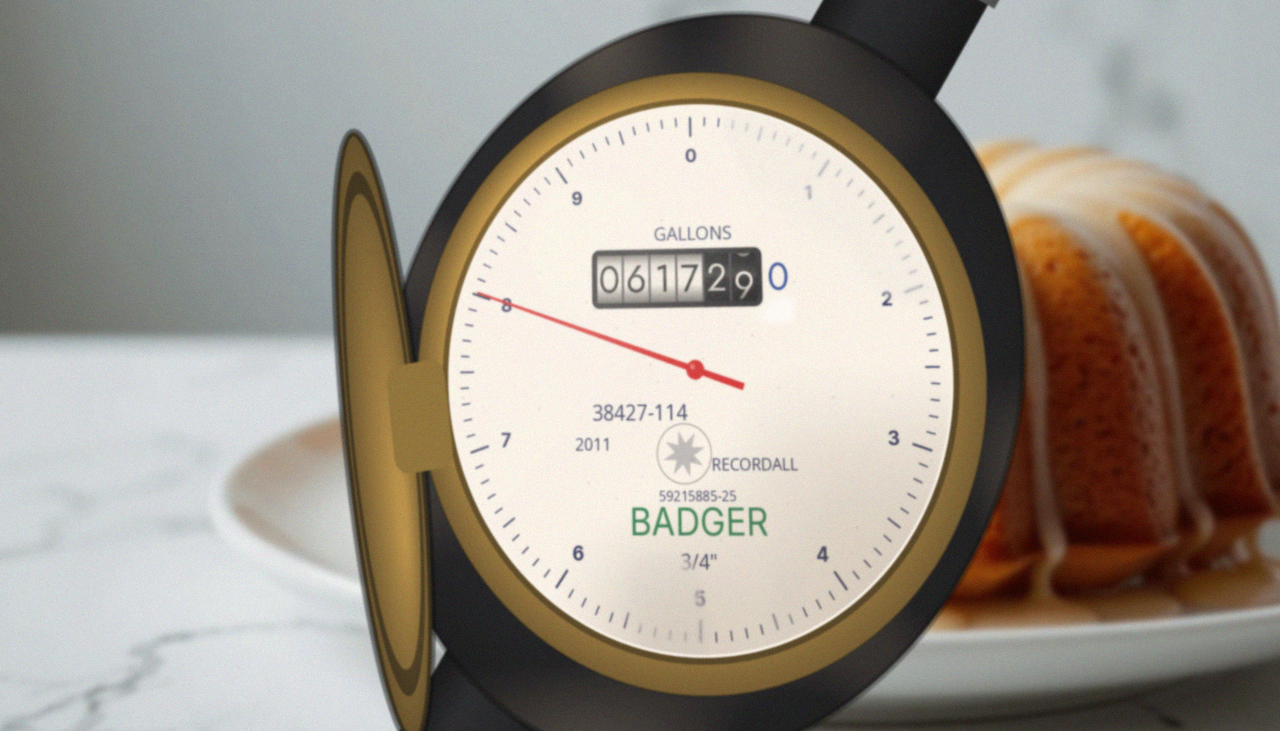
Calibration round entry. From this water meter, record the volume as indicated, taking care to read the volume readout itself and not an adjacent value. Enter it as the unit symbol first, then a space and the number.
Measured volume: gal 617288.0
